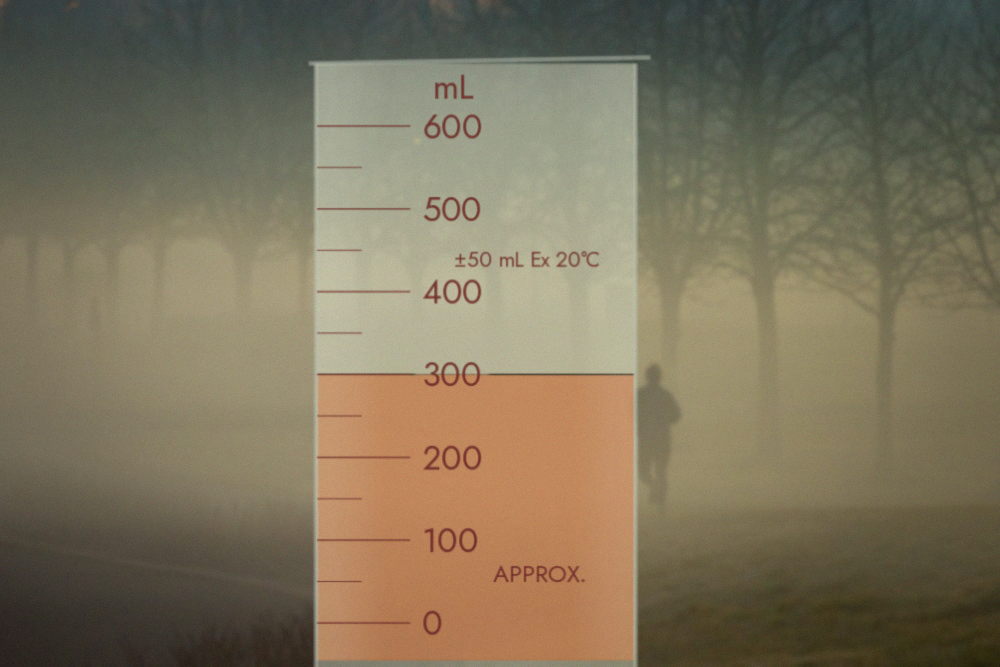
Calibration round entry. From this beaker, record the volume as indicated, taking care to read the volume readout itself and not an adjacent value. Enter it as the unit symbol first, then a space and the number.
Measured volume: mL 300
